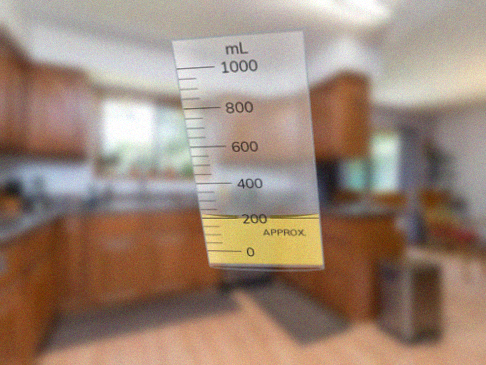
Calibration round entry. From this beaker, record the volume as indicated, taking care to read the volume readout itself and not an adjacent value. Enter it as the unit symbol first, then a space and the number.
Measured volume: mL 200
